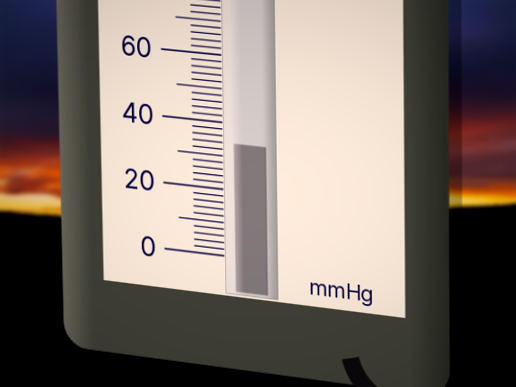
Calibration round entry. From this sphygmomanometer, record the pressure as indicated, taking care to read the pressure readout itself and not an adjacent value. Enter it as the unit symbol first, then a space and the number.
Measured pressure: mmHg 34
